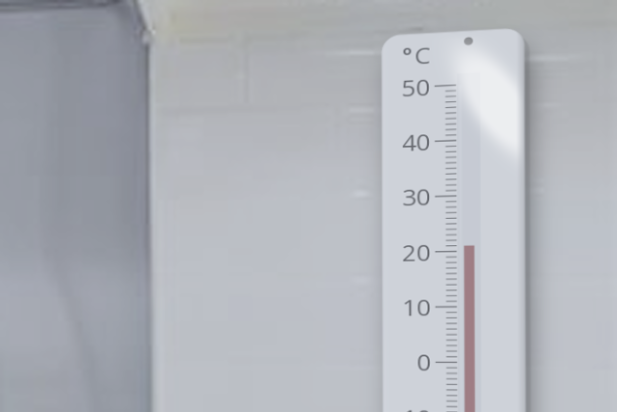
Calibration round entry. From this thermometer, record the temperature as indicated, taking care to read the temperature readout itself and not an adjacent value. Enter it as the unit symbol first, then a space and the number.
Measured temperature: °C 21
